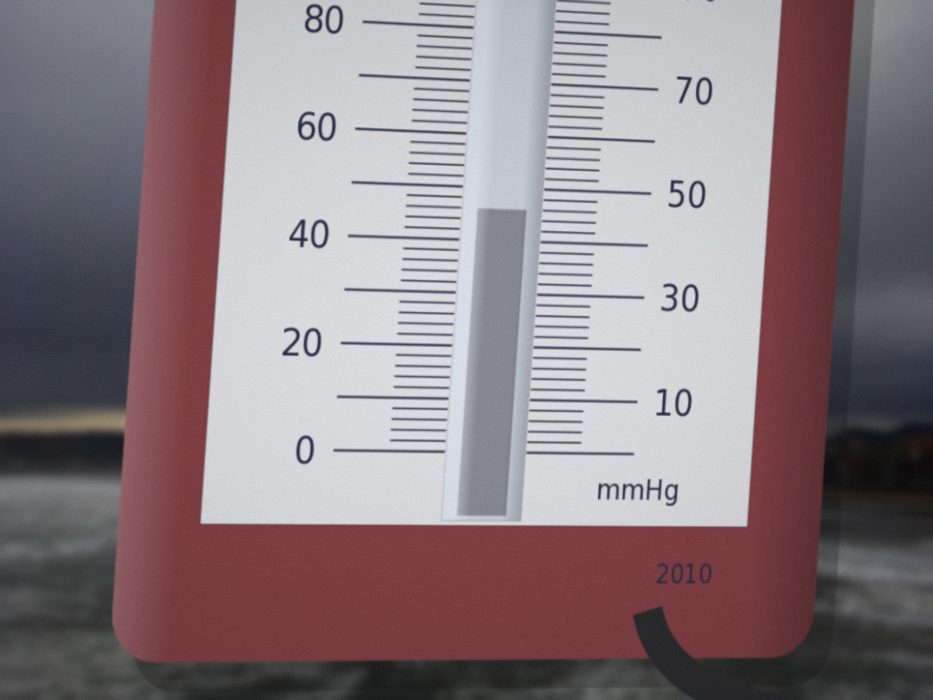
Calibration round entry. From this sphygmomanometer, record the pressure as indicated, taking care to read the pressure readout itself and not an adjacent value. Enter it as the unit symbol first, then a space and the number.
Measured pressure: mmHg 46
